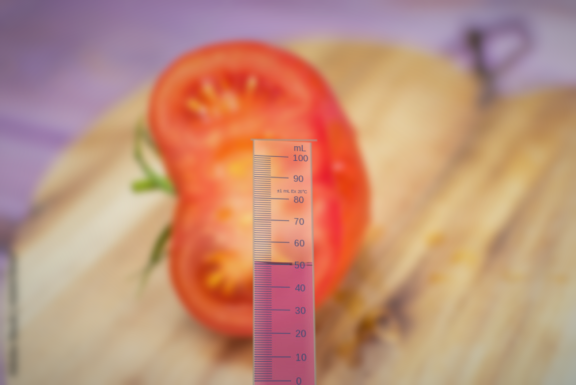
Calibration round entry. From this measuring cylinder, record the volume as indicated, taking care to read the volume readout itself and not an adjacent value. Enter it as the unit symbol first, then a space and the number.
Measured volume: mL 50
